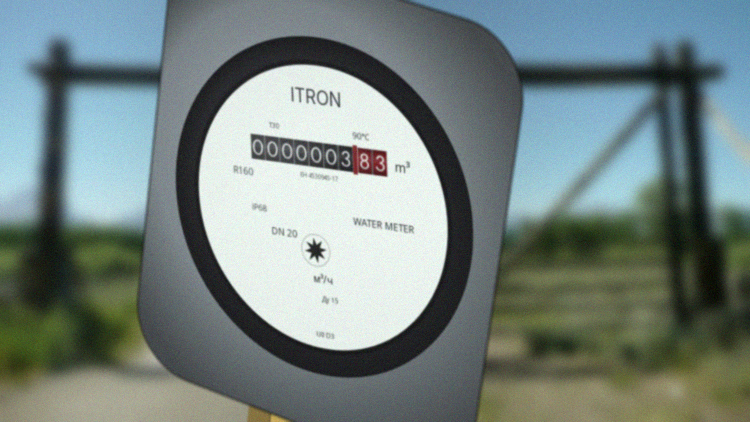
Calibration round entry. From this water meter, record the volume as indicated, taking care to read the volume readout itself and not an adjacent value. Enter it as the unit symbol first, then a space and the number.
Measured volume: m³ 3.83
